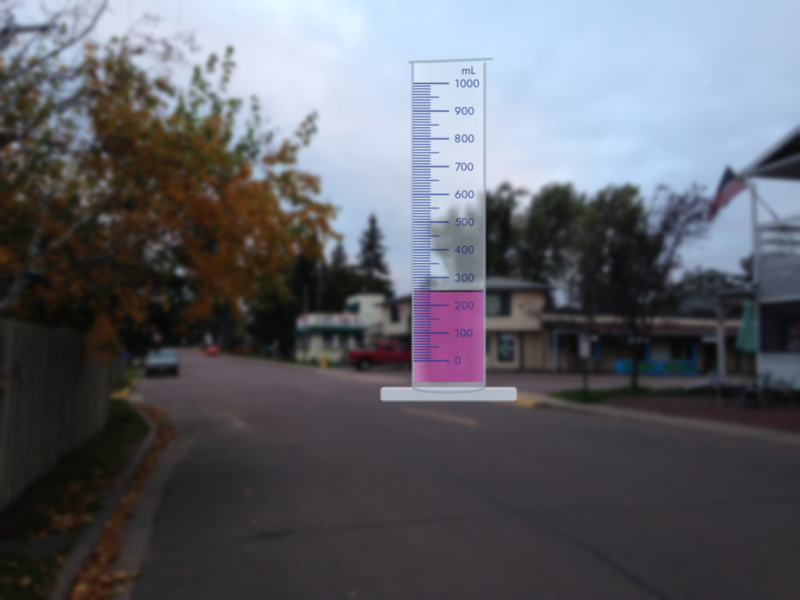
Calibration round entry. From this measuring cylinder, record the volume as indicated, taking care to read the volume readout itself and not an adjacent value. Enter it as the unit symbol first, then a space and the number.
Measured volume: mL 250
